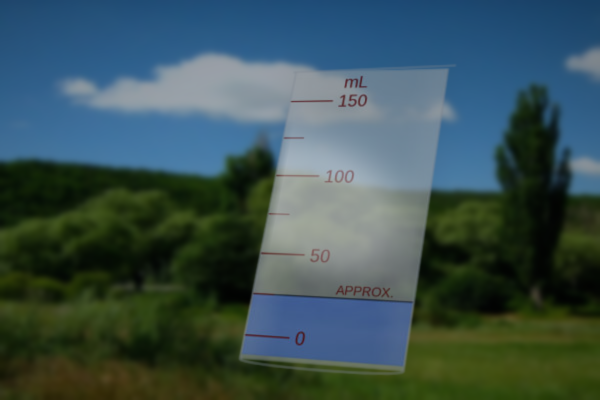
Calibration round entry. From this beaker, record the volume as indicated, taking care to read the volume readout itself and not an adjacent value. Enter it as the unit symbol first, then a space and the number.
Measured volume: mL 25
